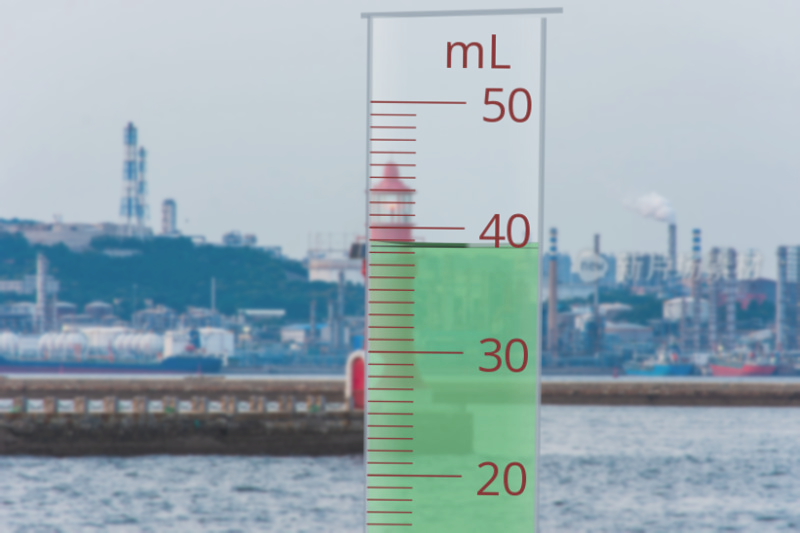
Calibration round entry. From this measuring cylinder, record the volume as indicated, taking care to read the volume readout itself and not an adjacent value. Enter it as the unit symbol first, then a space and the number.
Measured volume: mL 38.5
